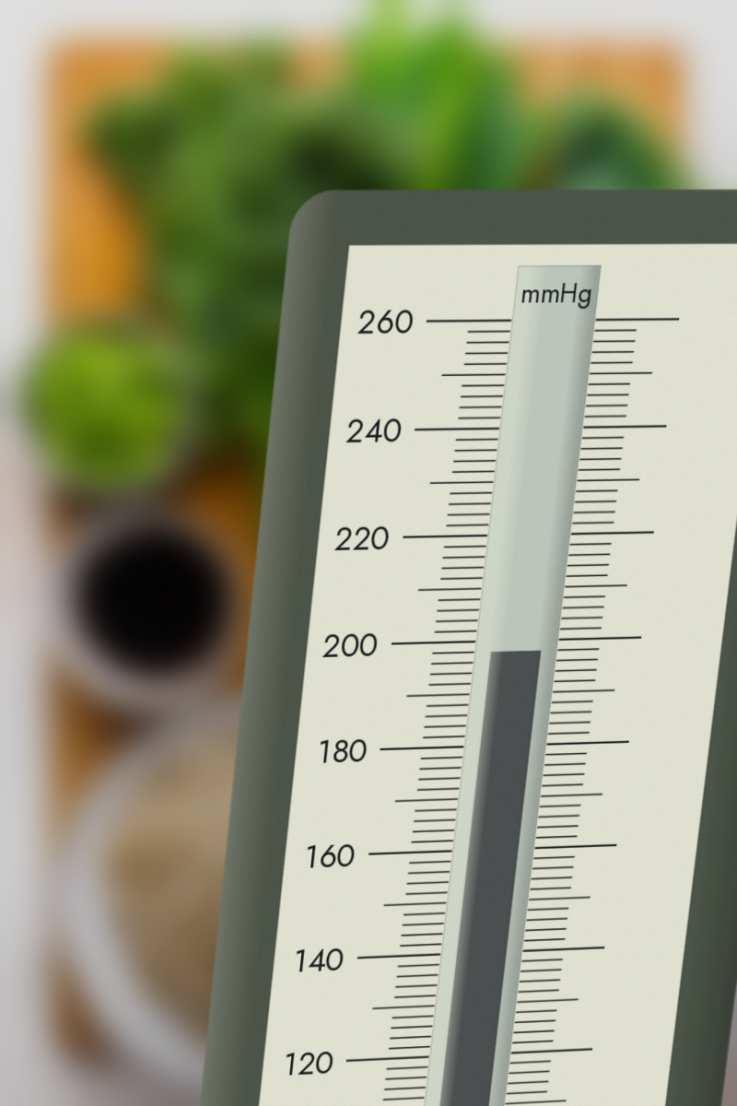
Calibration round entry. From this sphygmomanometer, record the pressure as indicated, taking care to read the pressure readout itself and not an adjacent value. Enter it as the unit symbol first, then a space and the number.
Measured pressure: mmHg 198
